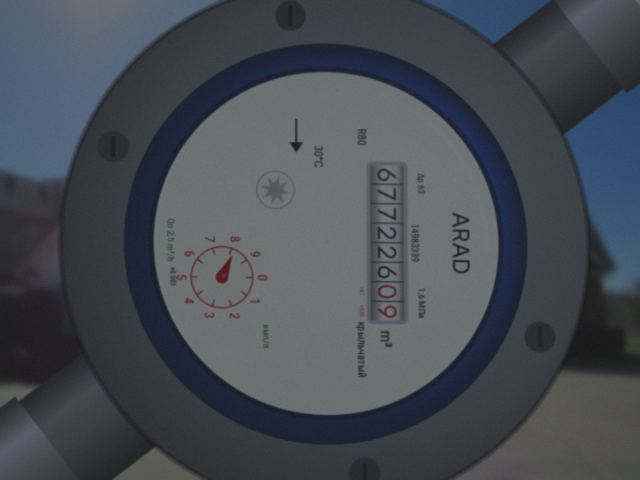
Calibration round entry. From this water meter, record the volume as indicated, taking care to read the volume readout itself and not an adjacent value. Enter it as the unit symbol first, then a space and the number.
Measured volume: m³ 677226.098
